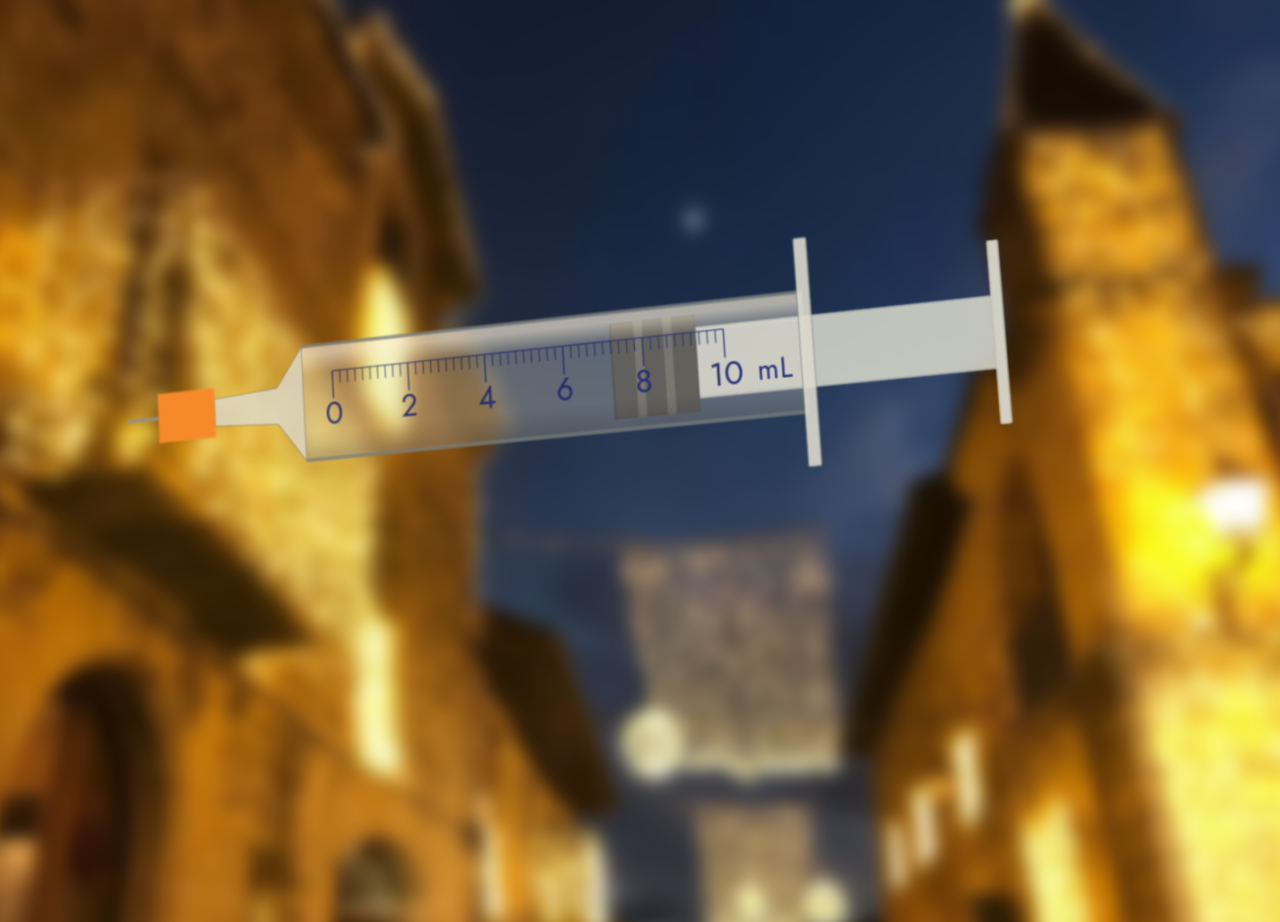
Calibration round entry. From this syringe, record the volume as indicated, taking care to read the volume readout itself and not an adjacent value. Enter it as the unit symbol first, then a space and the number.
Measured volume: mL 7.2
